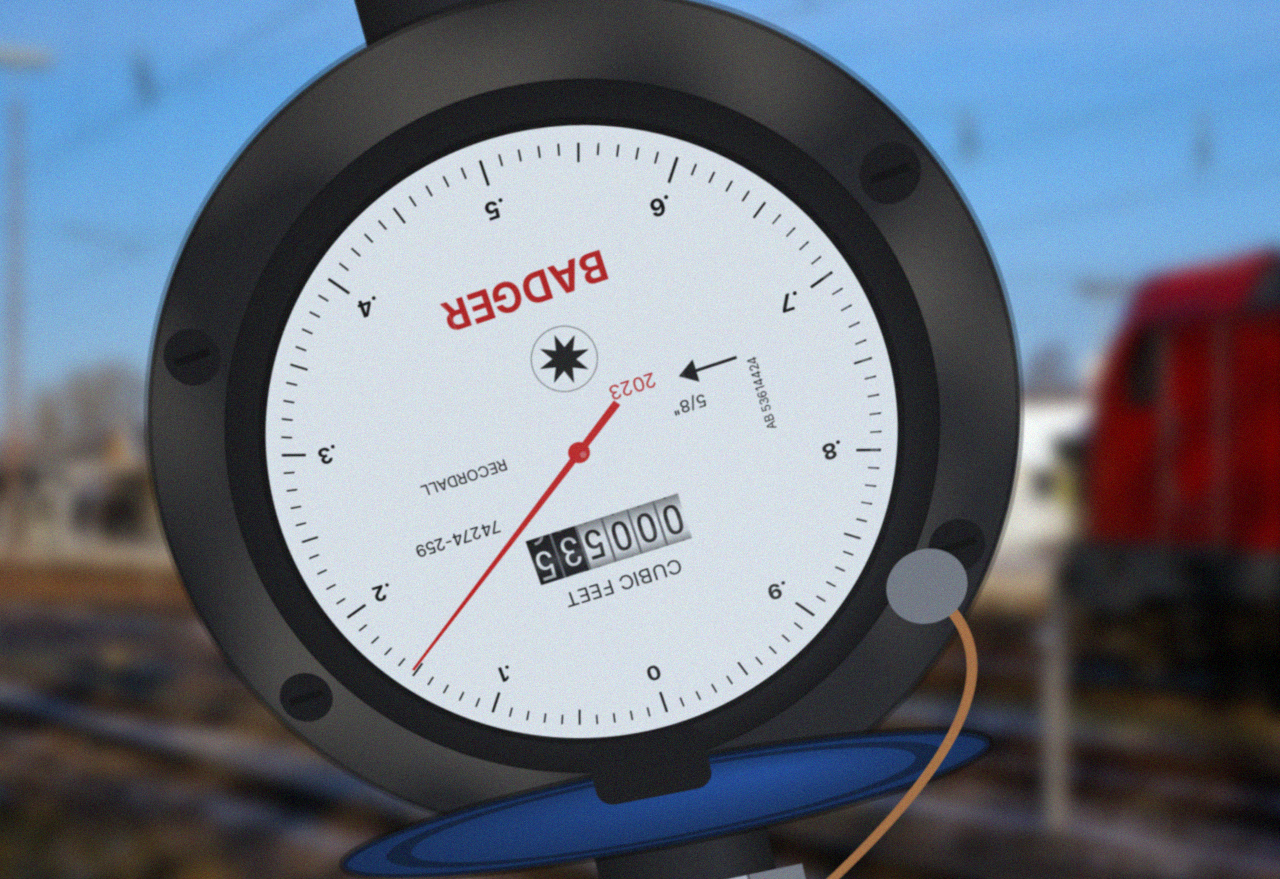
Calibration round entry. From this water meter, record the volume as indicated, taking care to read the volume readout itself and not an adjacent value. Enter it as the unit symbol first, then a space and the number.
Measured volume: ft³ 535.15
